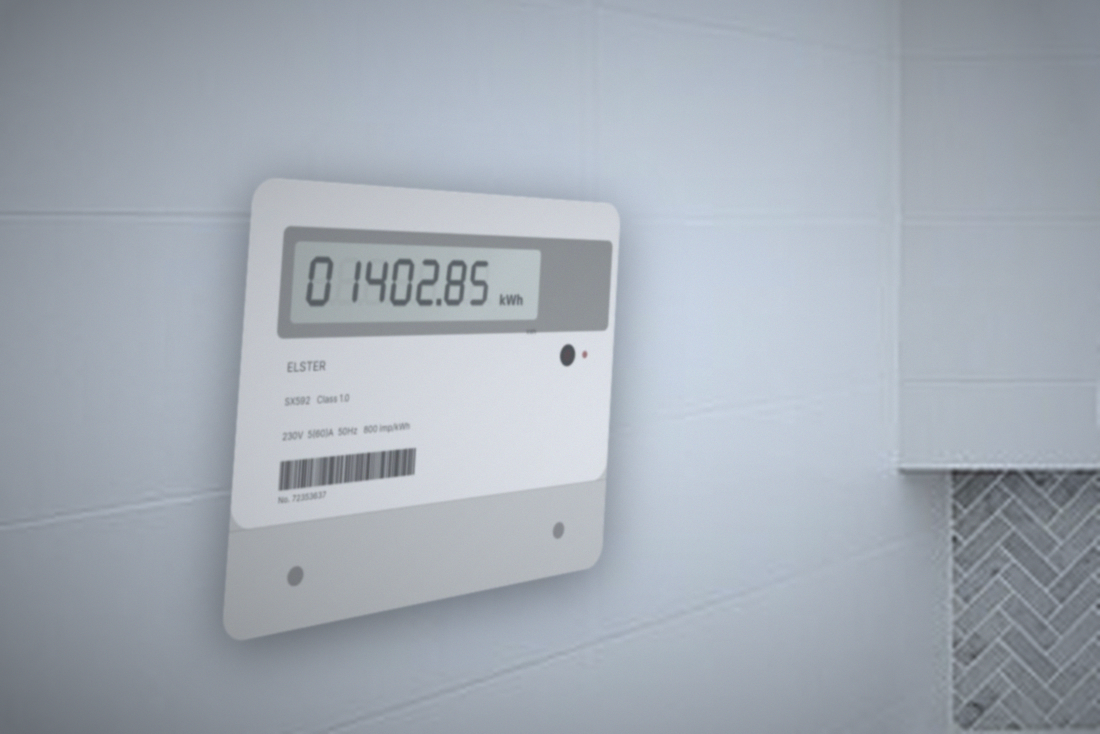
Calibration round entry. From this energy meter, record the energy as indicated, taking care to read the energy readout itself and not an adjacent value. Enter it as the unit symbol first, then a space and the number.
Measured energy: kWh 1402.85
